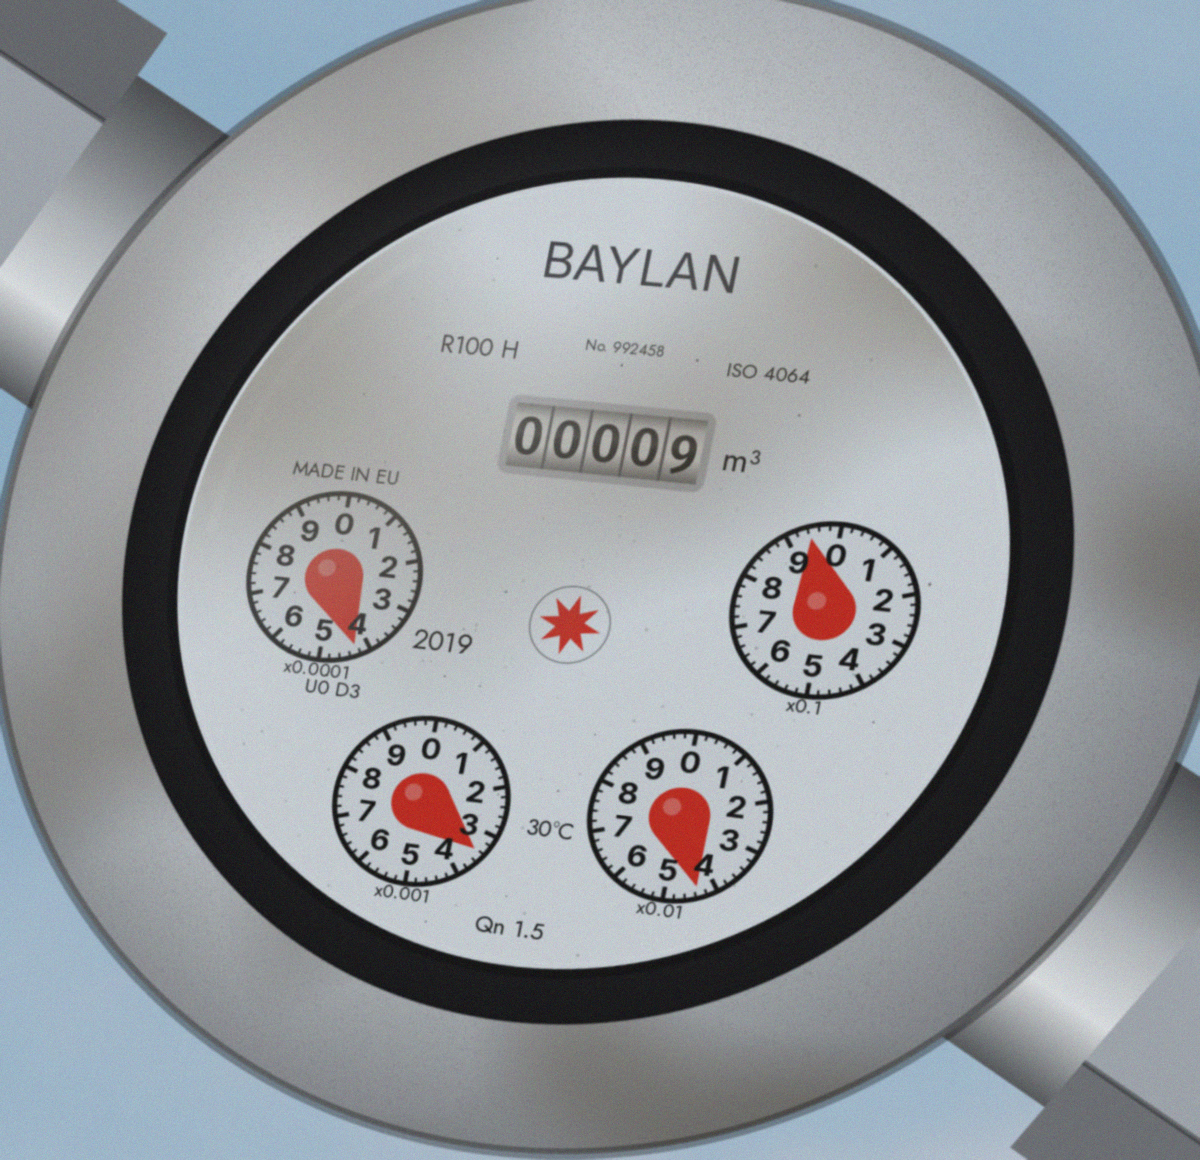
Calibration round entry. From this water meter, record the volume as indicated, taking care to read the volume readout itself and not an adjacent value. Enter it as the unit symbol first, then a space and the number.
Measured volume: m³ 8.9434
